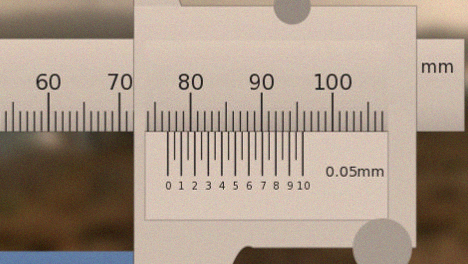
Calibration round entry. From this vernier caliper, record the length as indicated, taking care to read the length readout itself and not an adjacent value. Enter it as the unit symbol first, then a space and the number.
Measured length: mm 76.8
